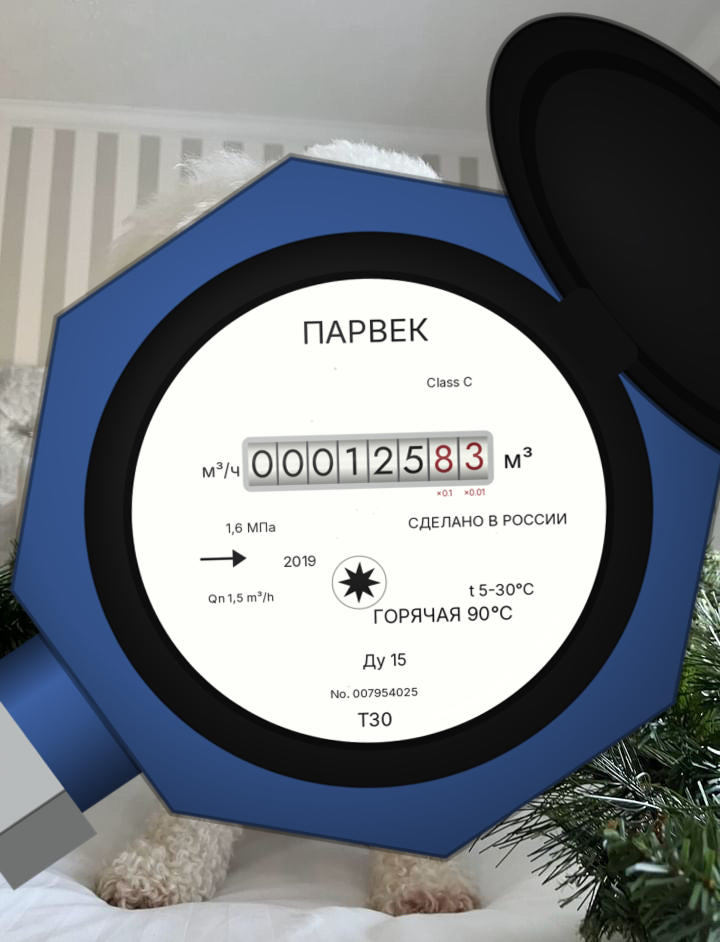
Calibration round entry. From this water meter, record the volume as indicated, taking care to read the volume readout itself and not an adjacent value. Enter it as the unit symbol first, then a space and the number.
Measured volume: m³ 125.83
